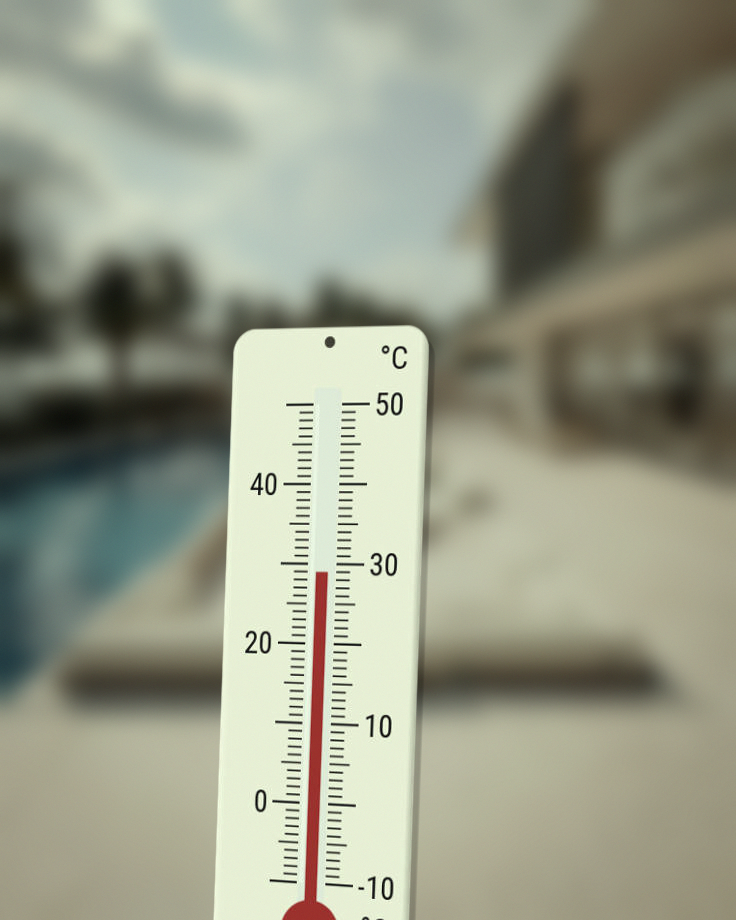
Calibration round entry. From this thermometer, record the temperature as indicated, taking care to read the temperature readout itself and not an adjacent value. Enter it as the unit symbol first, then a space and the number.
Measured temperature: °C 29
